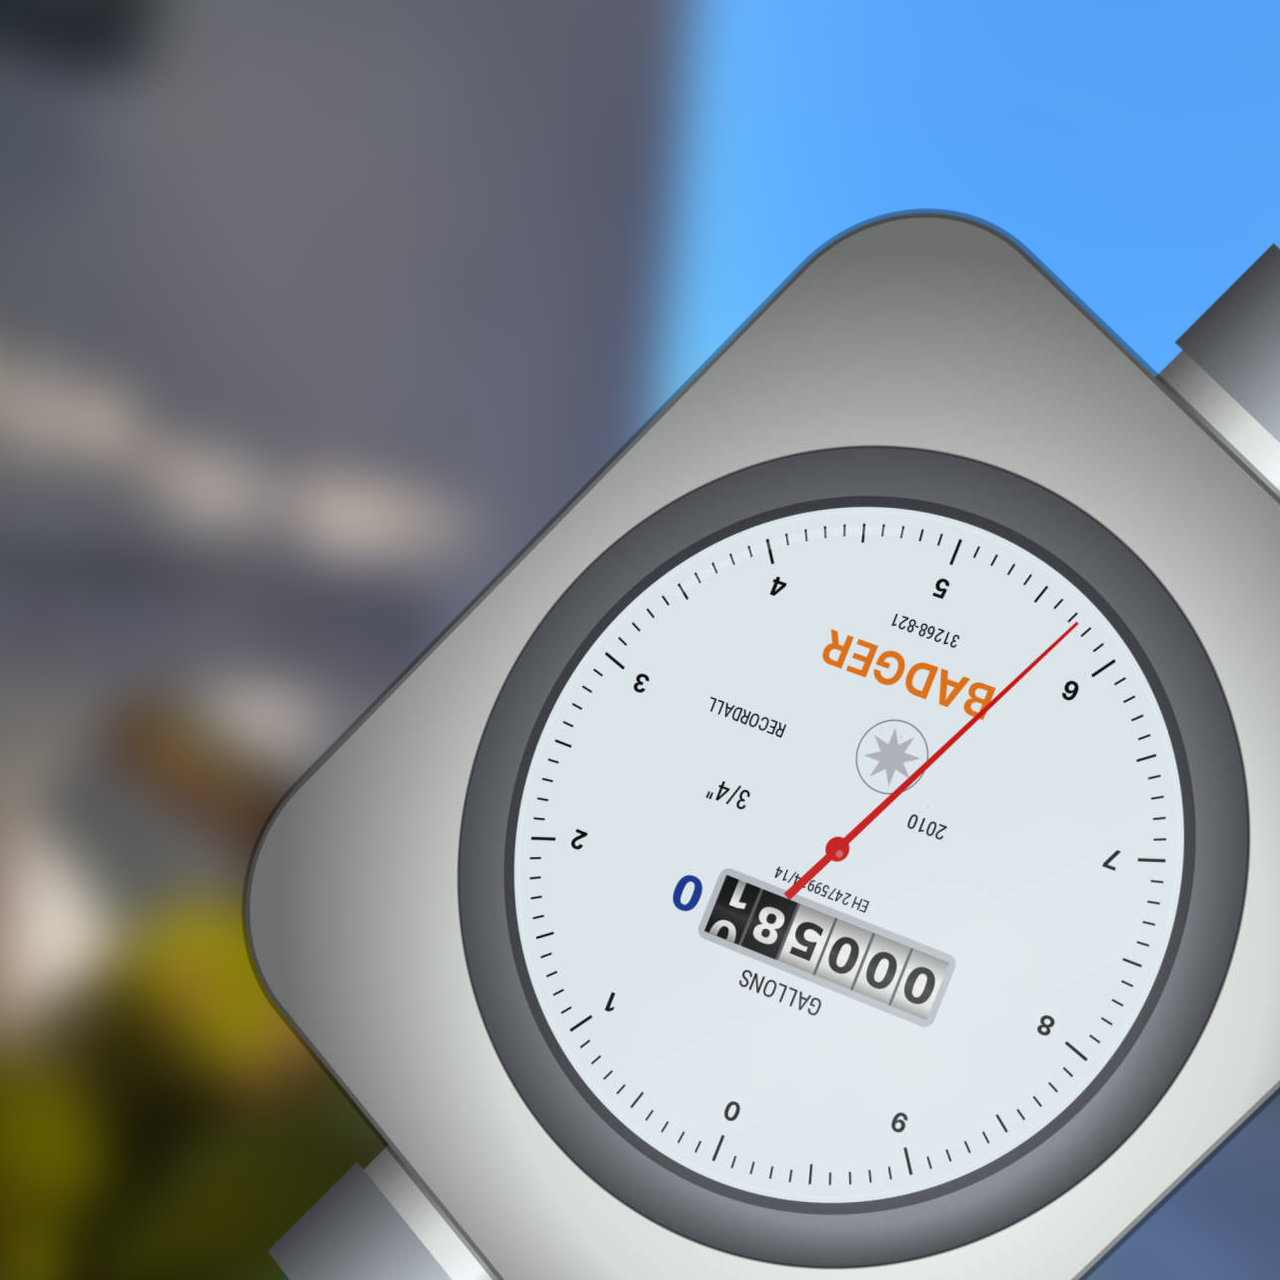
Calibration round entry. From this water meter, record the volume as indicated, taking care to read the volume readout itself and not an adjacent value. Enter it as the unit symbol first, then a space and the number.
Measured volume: gal 5805.7
